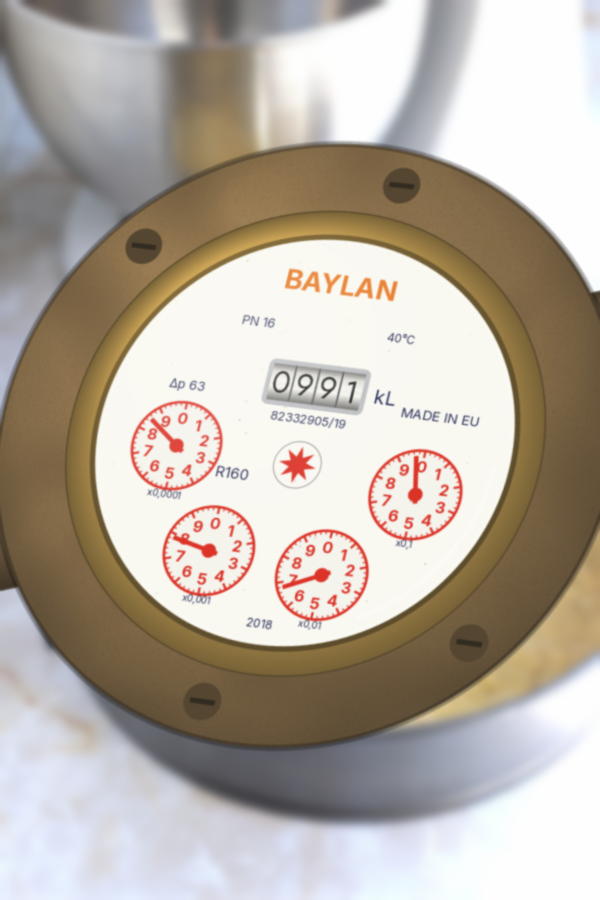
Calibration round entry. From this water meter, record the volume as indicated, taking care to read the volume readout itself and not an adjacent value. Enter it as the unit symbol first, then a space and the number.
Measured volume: kL 990.9678
